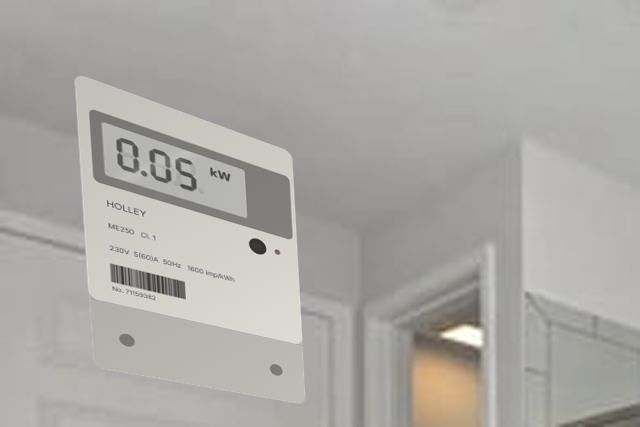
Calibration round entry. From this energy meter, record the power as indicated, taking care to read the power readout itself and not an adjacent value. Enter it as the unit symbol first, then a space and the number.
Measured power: kW 0.05
